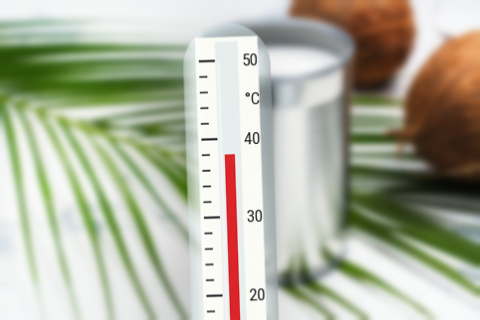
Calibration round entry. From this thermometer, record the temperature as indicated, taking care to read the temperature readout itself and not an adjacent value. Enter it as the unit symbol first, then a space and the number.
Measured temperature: °C 38
